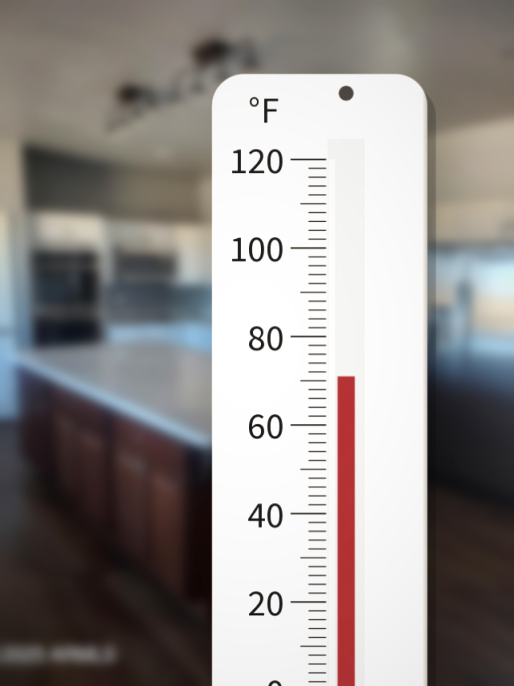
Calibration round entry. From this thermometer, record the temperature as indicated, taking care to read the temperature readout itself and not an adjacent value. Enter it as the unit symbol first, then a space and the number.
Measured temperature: °F 71
